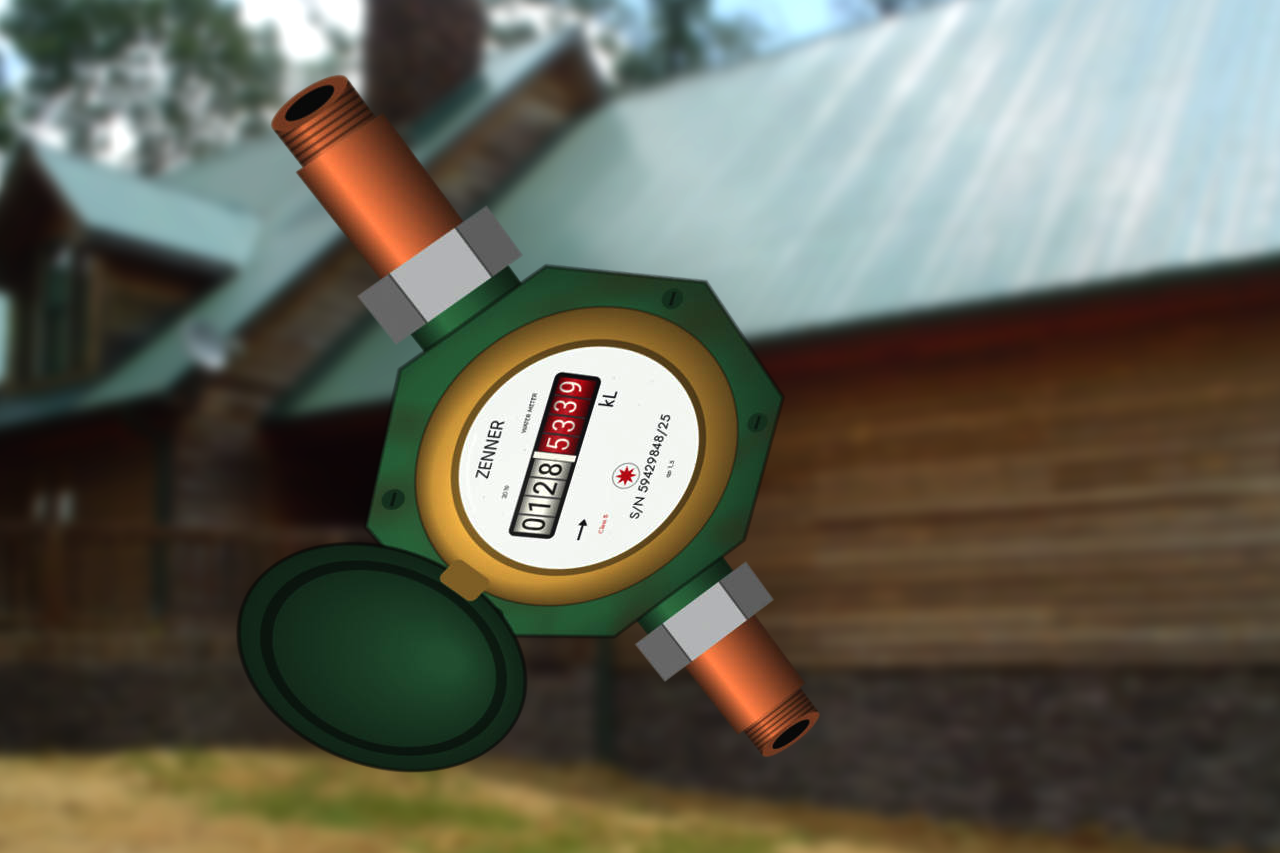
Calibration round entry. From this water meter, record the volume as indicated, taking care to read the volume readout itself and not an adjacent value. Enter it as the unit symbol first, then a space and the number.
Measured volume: kL 128.5339
